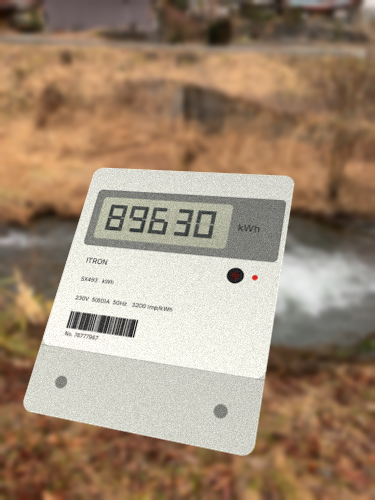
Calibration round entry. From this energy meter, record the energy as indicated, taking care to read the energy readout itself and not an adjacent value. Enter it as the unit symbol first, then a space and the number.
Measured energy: kWh 89630
